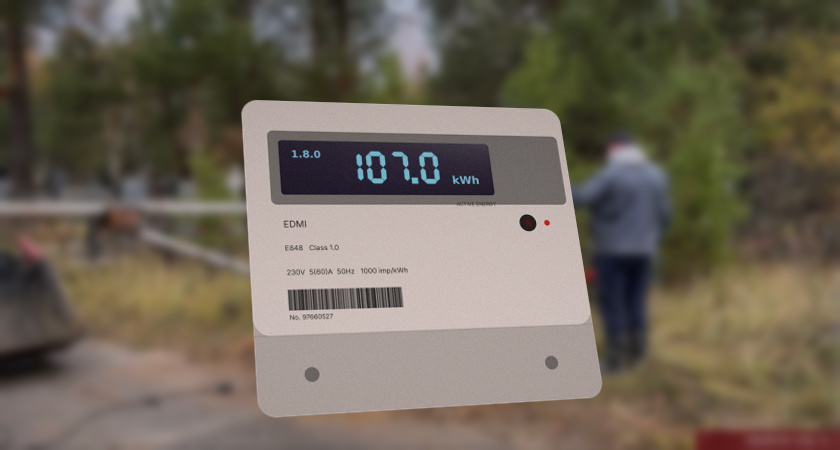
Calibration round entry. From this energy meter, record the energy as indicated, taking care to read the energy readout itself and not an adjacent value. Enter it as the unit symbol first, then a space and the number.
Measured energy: kWh 107.0
